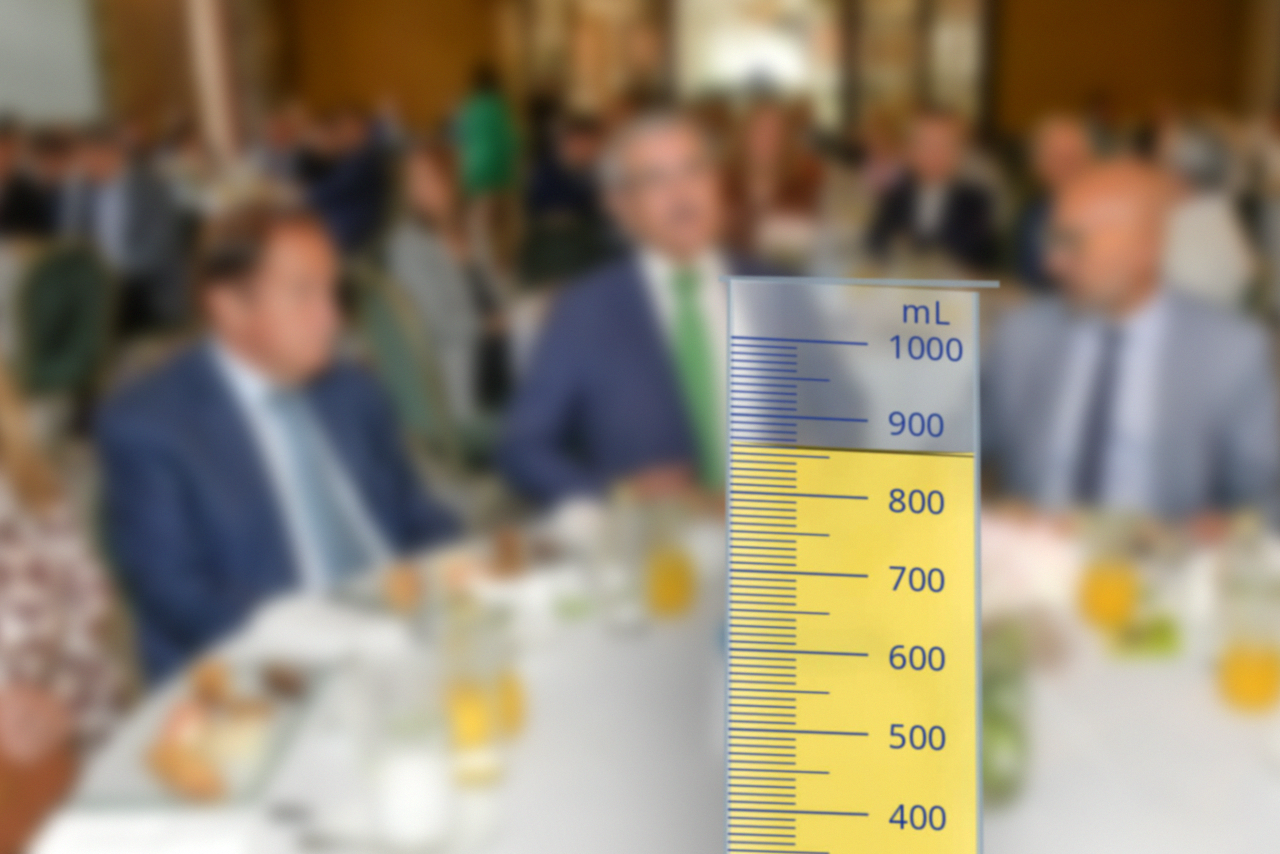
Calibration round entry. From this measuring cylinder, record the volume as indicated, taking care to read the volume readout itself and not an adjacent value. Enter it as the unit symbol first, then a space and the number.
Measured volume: mL 860
